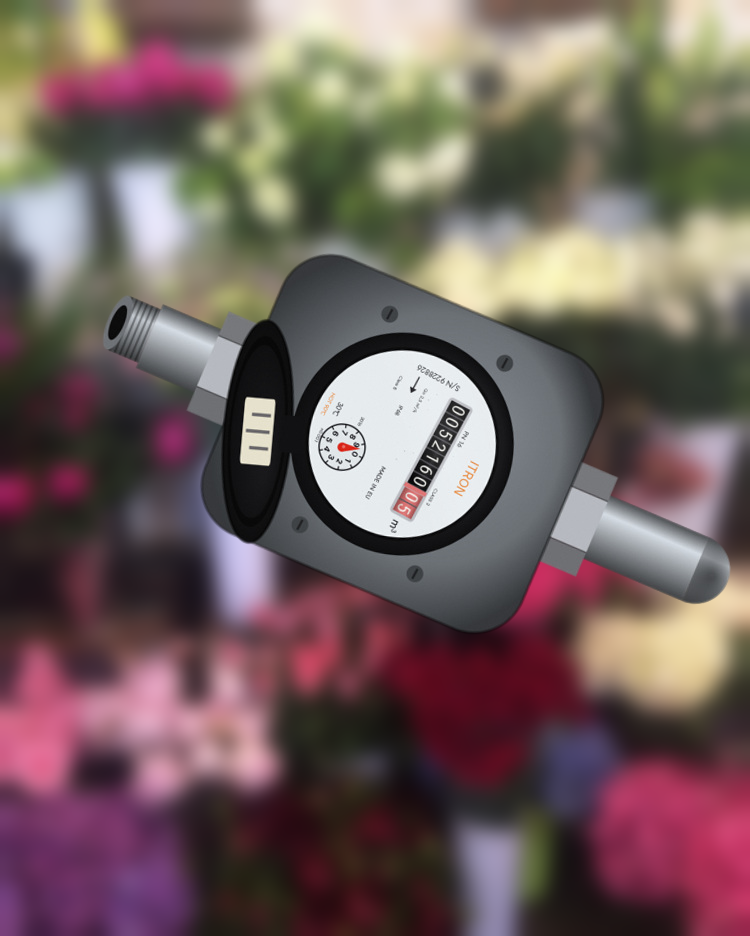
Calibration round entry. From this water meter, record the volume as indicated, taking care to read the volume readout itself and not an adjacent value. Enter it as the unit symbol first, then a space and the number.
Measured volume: m³ 52160.049
